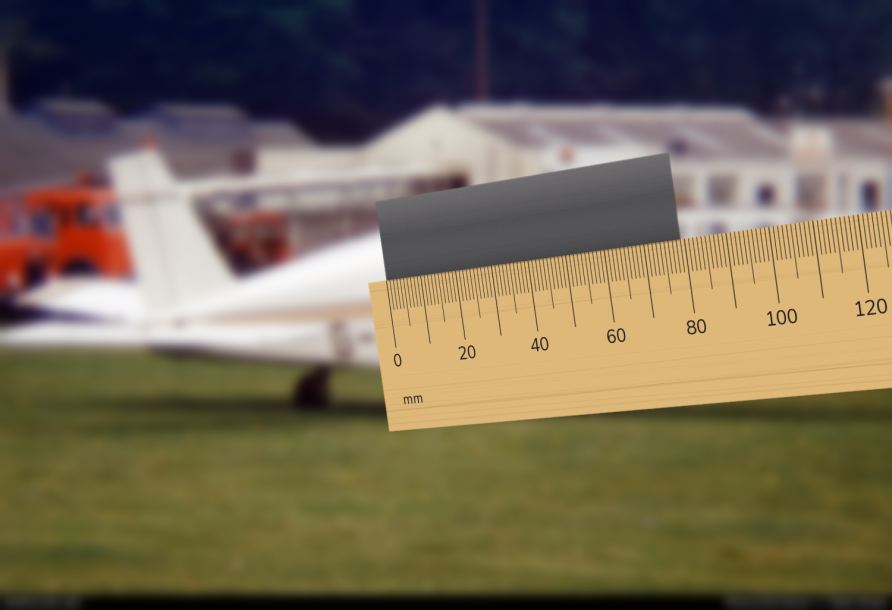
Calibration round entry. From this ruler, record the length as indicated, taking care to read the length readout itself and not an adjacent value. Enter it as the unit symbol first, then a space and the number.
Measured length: mm 79
